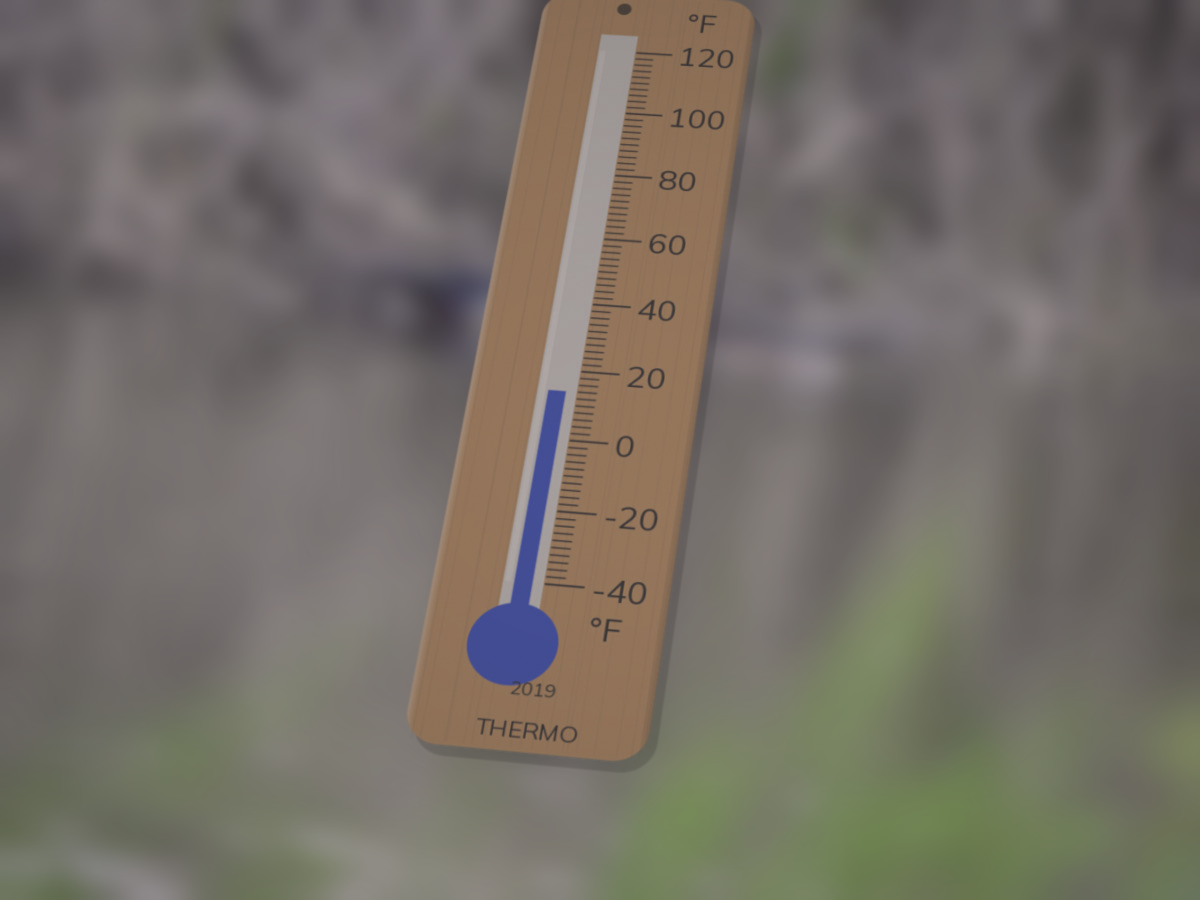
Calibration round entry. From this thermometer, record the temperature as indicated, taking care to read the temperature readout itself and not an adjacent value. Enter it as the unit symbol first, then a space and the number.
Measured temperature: °F 14
